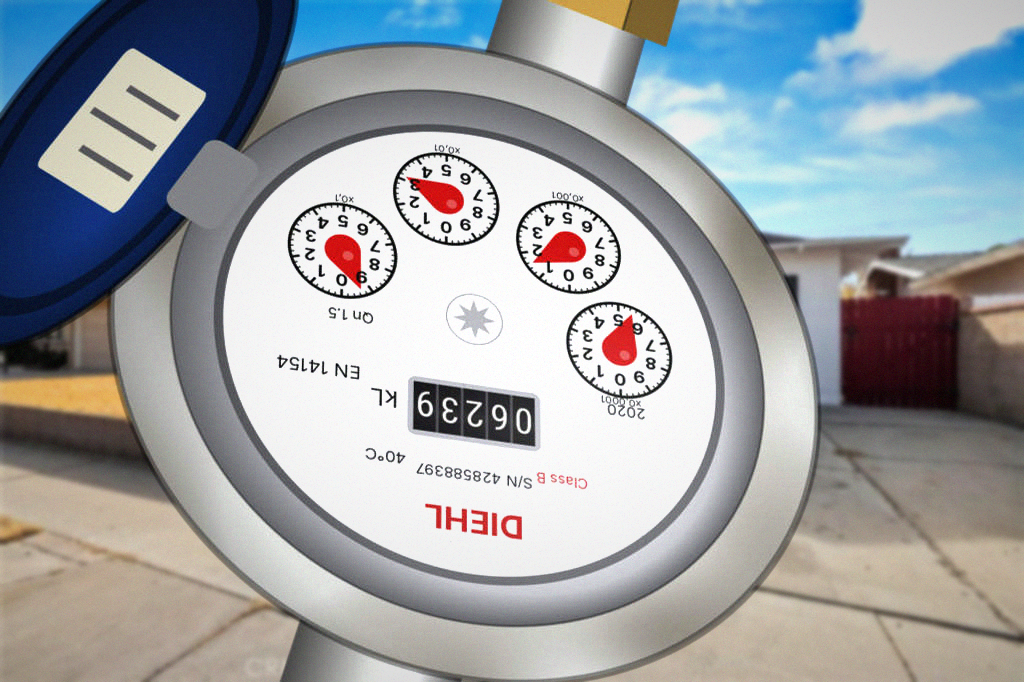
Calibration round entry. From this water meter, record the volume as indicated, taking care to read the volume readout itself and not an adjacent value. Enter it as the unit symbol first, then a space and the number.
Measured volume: kL 6238.9315
